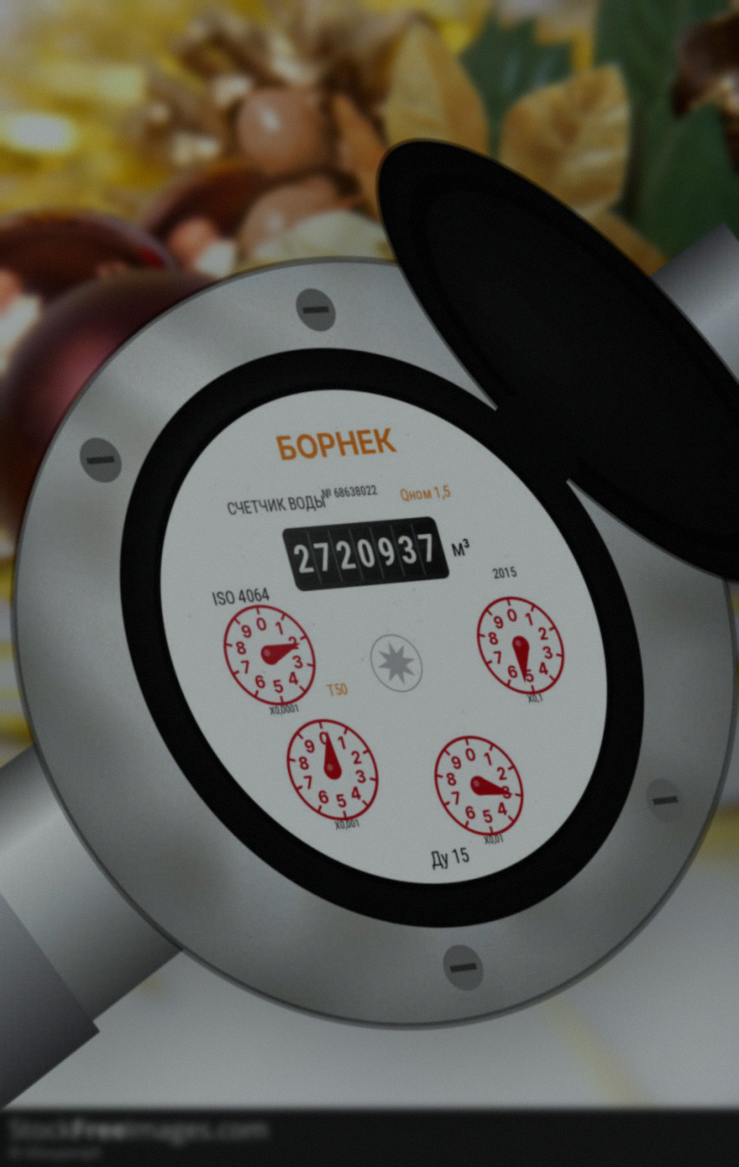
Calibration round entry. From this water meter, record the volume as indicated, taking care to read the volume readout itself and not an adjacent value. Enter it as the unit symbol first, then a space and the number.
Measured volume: m³ 2720937.5302
